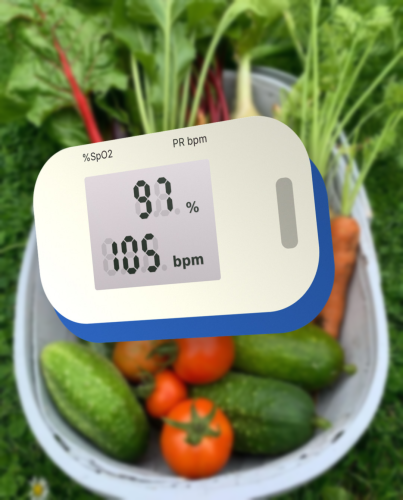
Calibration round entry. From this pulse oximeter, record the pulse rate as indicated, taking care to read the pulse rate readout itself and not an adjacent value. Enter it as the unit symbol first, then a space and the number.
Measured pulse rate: bpm 105
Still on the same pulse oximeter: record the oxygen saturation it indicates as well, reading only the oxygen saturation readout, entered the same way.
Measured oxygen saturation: % 97
